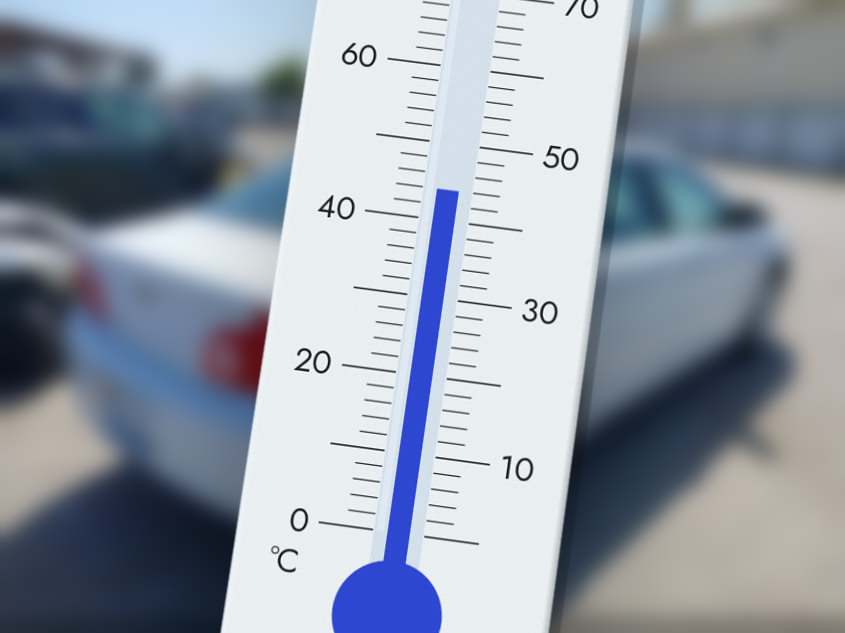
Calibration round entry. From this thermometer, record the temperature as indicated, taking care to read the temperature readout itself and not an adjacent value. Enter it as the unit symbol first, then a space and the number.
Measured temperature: °C 44
